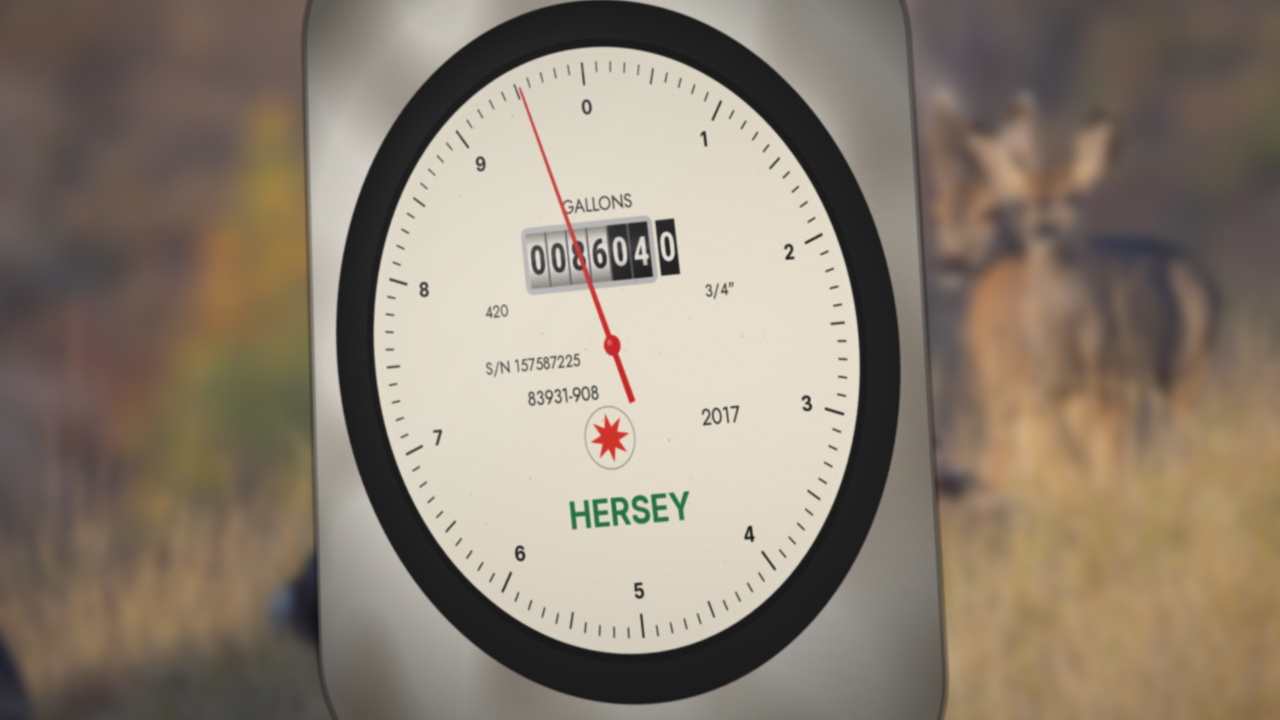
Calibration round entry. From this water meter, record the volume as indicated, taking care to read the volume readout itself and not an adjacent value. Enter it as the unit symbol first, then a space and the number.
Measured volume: gal 86039.5
